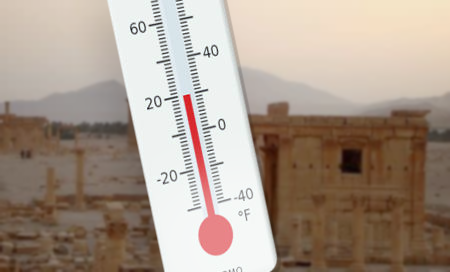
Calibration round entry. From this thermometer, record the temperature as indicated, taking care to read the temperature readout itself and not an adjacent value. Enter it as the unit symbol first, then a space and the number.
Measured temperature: °F 20
